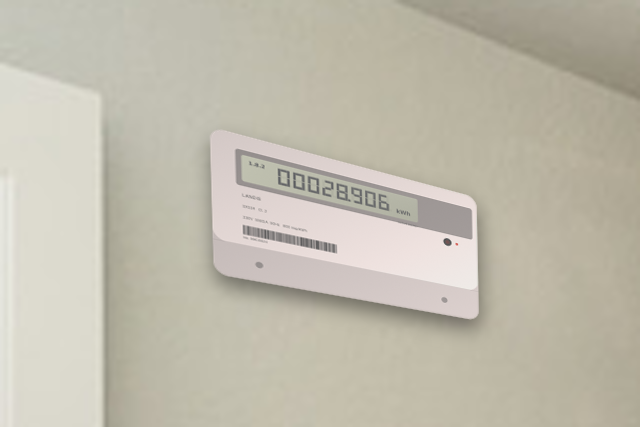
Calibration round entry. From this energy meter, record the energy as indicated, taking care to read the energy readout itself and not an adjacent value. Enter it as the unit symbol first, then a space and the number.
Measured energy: kWh 28.906
